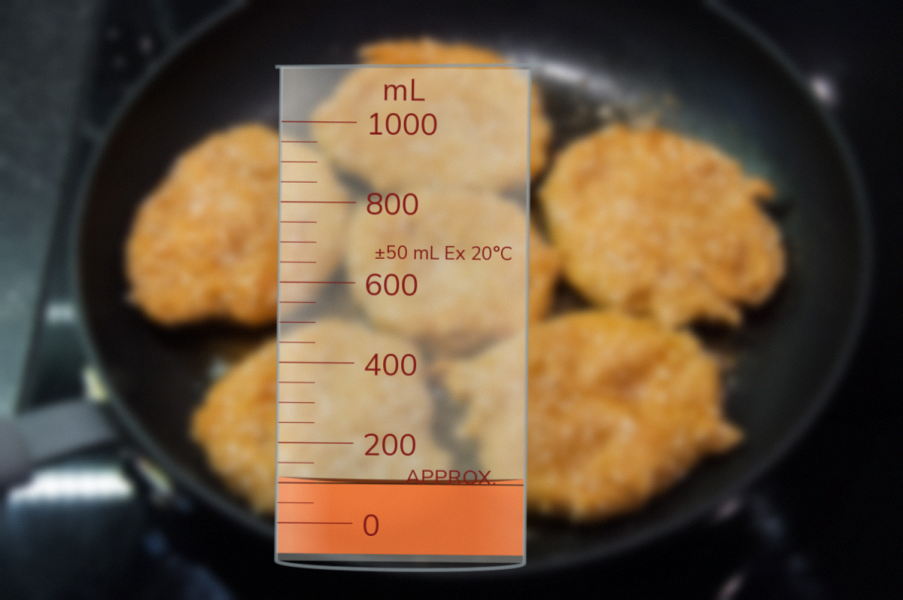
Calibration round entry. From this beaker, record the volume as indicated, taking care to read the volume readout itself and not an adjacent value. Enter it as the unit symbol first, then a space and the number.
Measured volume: mL 100
